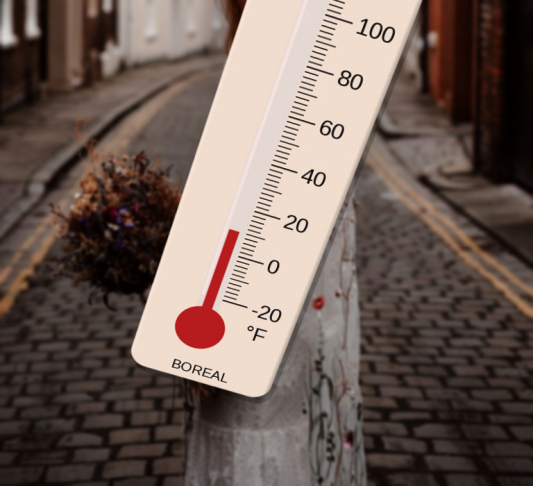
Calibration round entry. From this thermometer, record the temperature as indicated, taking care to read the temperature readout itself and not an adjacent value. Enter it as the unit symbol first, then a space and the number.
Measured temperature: °F 10
